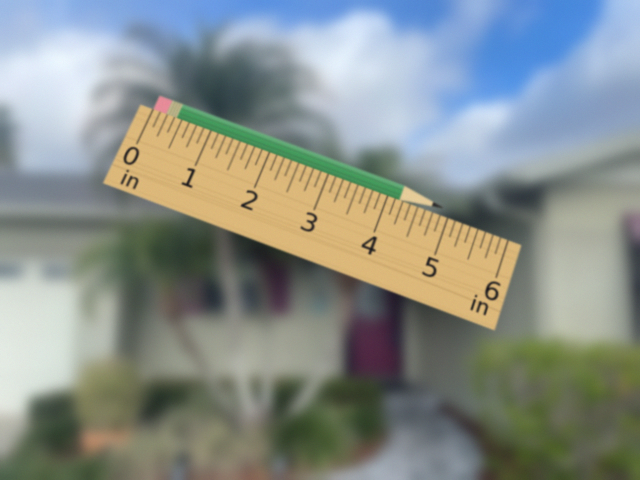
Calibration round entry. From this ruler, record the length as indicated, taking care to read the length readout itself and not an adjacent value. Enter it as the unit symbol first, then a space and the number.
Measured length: in 4.875
